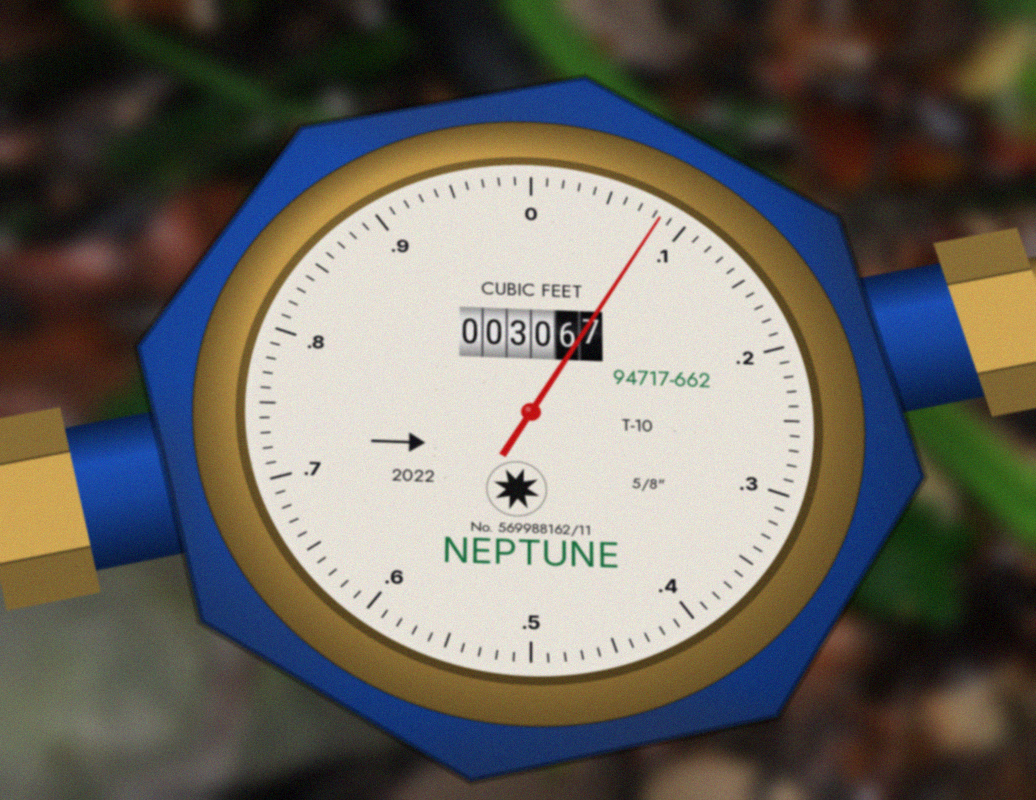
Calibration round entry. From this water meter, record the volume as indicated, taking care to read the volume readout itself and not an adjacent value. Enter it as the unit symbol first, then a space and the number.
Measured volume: ft³ 3067.08
